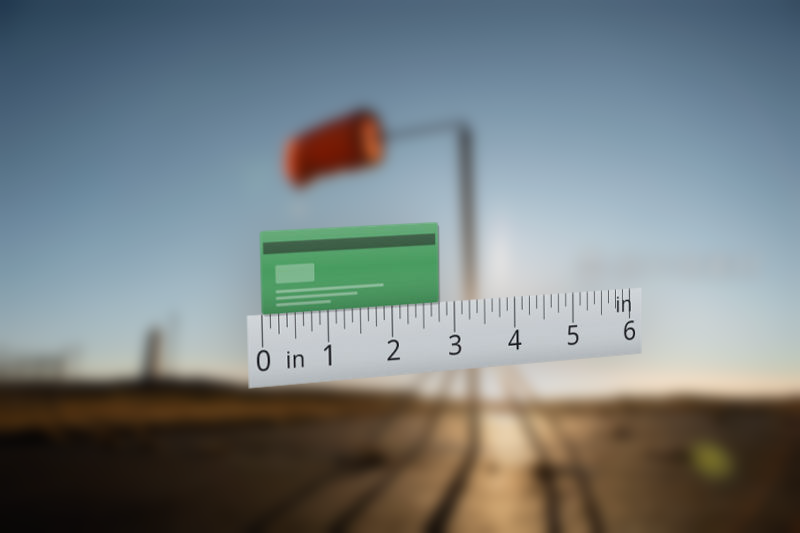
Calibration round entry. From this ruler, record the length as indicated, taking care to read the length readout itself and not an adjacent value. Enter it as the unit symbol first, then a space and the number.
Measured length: in 2.75
